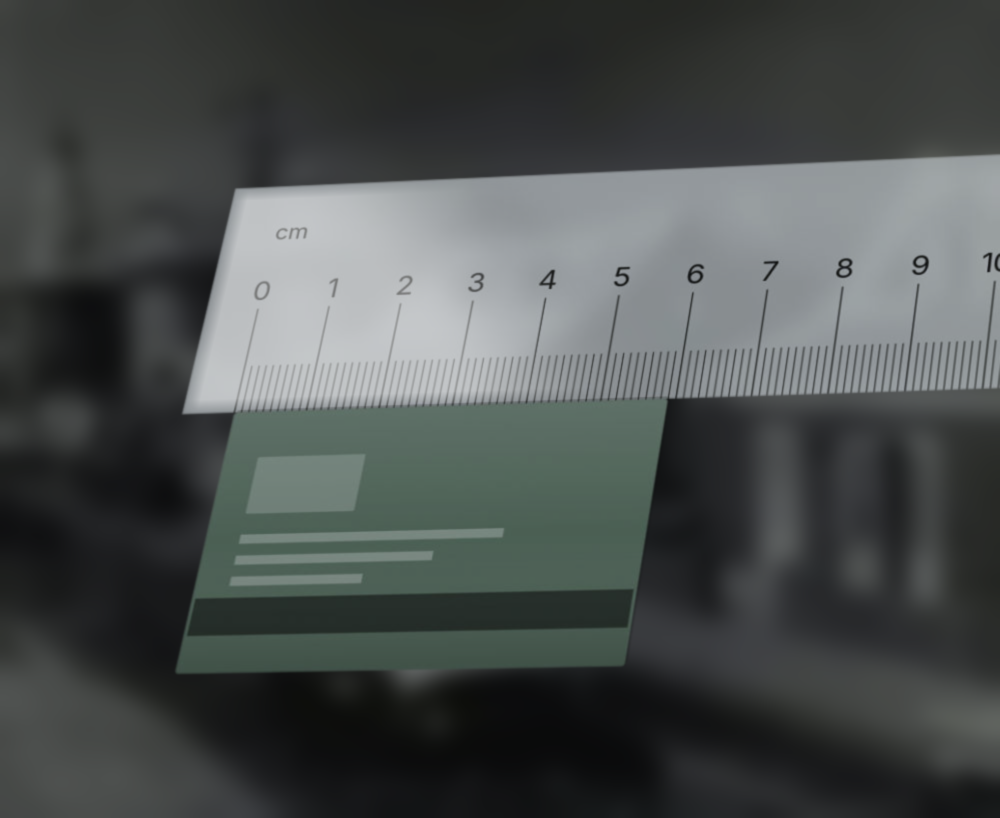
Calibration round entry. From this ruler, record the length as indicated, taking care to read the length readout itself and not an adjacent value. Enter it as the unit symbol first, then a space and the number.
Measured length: cm 5.9
